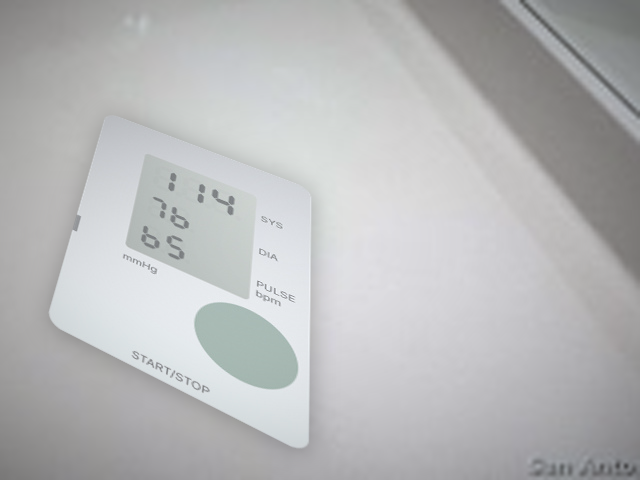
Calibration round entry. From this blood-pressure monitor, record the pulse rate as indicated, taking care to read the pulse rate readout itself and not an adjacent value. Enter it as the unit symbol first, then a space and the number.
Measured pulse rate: bpm 65
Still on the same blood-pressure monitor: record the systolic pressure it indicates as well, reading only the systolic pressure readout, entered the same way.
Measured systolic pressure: mmHg 114
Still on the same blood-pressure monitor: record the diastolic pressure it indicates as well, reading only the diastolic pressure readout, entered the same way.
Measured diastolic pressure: mmHg 76
